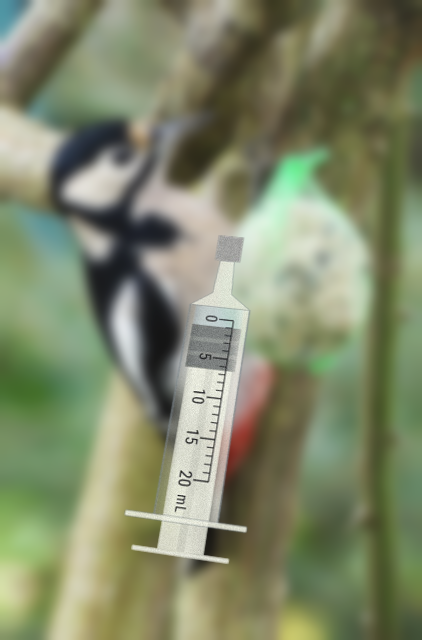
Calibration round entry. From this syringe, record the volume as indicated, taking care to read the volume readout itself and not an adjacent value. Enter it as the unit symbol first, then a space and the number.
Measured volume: mL 1
